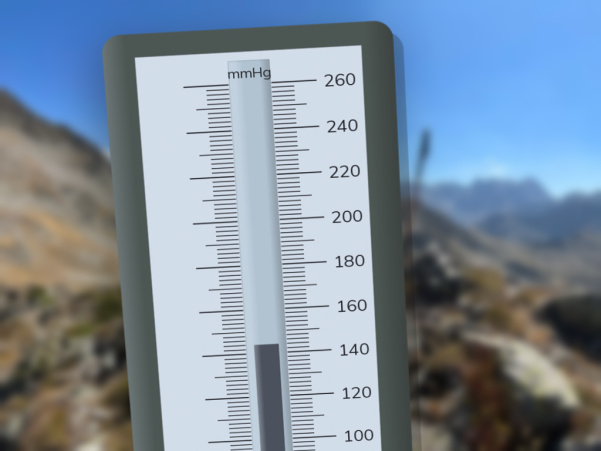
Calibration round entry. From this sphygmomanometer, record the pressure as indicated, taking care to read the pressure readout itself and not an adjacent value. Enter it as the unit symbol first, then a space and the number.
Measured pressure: mmHg 144
